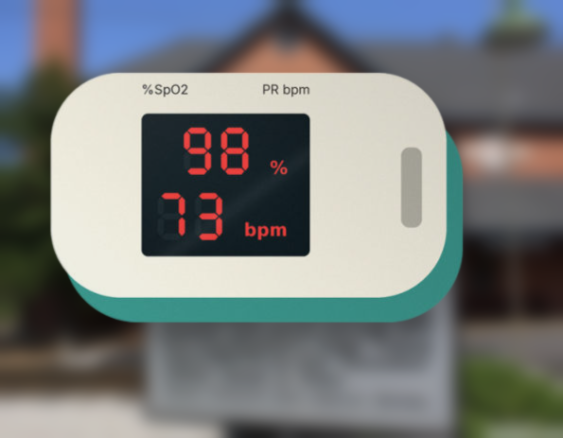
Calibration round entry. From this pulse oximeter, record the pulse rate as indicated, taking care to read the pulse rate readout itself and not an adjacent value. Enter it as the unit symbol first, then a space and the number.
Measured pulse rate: bpm 73
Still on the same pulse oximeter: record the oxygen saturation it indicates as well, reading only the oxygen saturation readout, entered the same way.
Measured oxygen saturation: % 98
